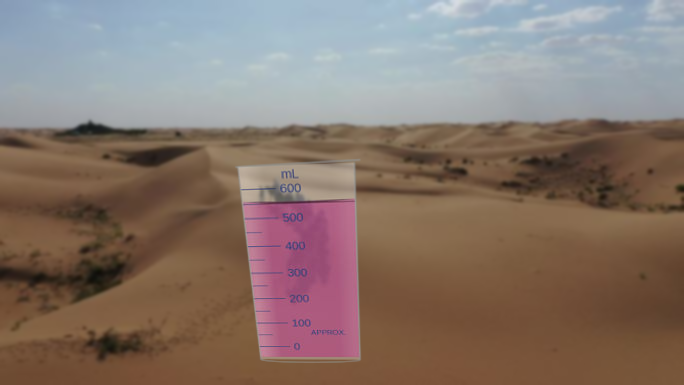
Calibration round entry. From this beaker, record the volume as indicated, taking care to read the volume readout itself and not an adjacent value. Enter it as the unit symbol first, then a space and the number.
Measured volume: mL 550
